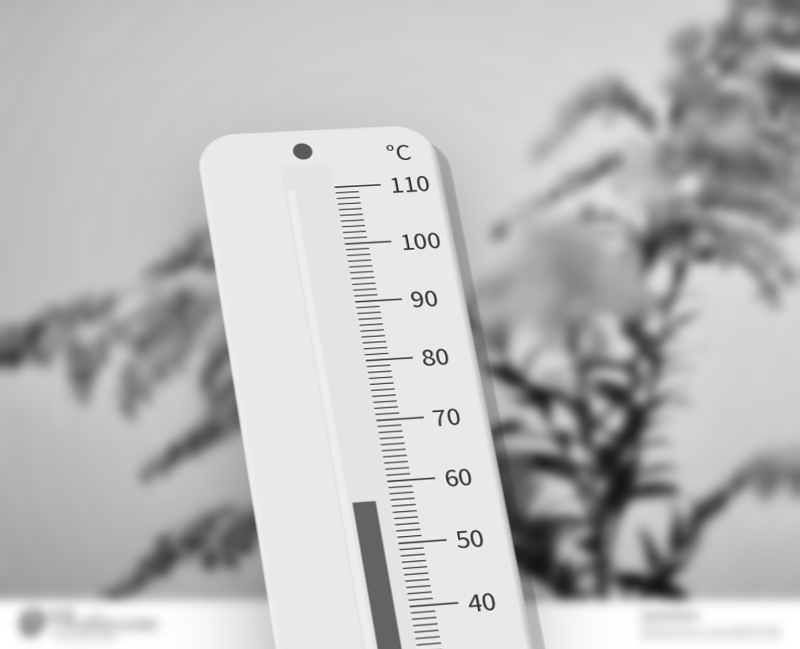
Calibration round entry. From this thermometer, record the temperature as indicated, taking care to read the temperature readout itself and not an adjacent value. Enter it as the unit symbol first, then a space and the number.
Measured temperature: °C 57
